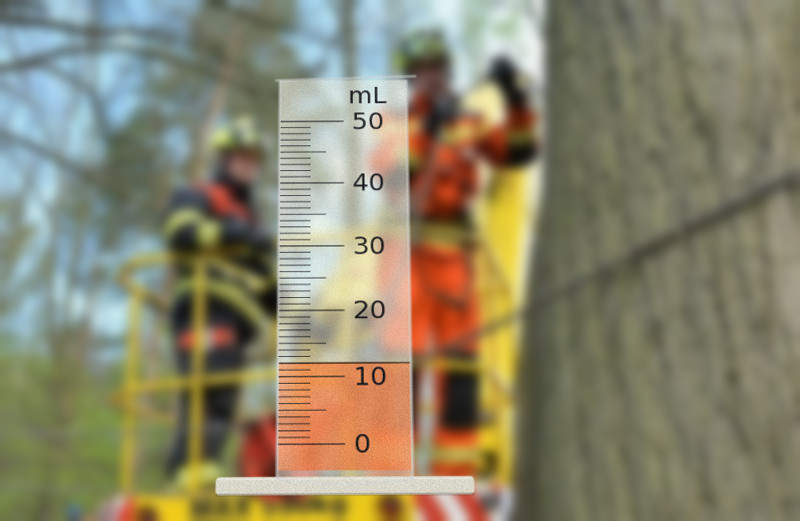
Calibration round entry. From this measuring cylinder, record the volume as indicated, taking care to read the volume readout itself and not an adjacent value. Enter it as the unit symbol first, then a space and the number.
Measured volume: mL 12
